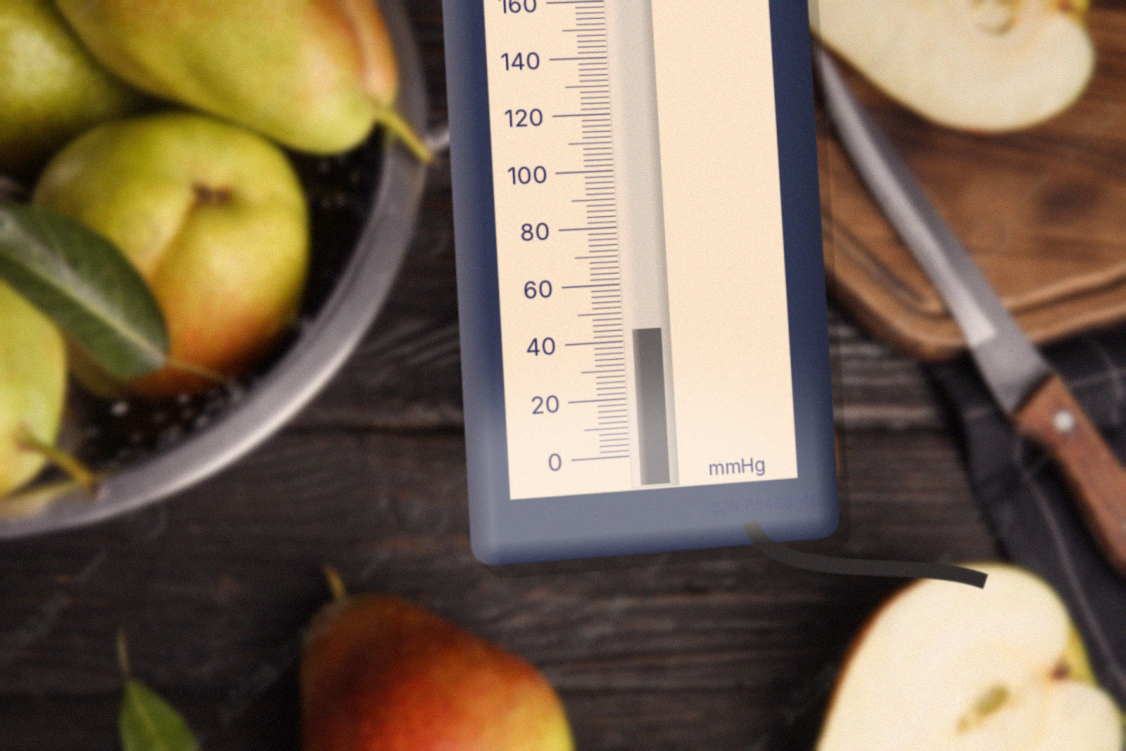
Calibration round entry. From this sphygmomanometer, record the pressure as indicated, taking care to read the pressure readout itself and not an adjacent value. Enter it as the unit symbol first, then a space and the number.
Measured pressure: mmHg 44
